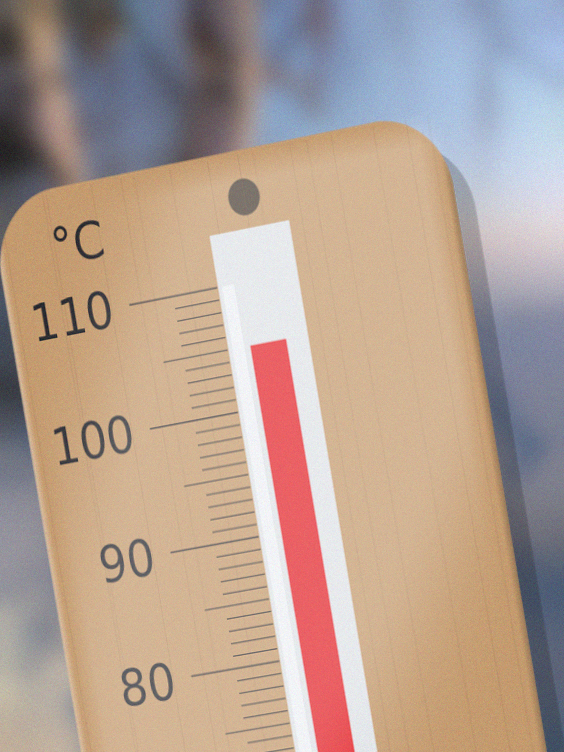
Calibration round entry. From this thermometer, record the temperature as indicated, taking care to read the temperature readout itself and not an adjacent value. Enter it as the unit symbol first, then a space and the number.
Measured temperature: °C 105
